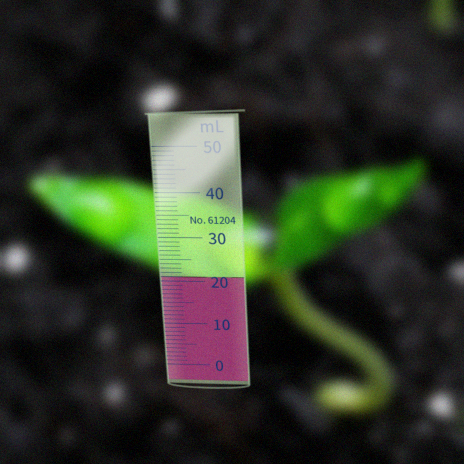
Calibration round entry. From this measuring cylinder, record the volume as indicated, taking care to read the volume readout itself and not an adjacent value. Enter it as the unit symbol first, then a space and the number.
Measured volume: mL 21
